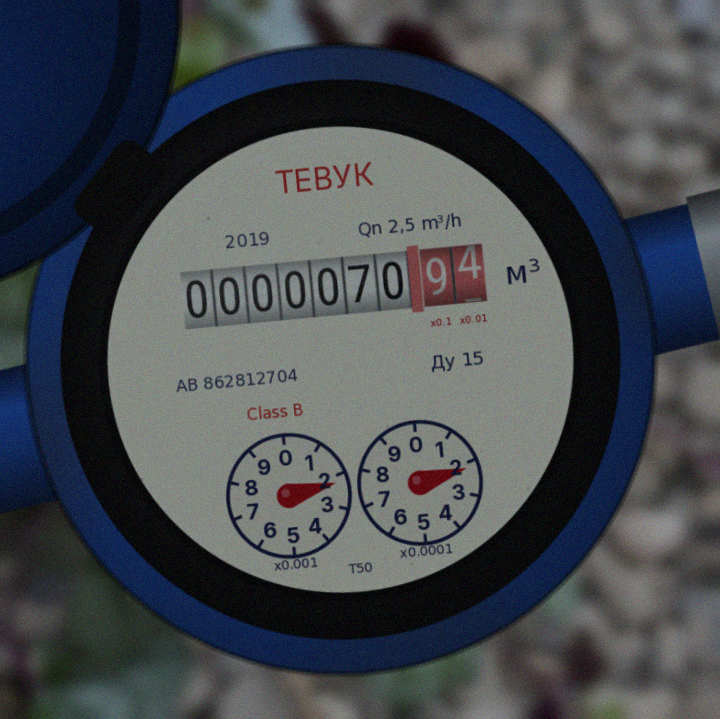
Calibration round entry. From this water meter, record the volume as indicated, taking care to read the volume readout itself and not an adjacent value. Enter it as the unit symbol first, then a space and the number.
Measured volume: m³ 70.9422
